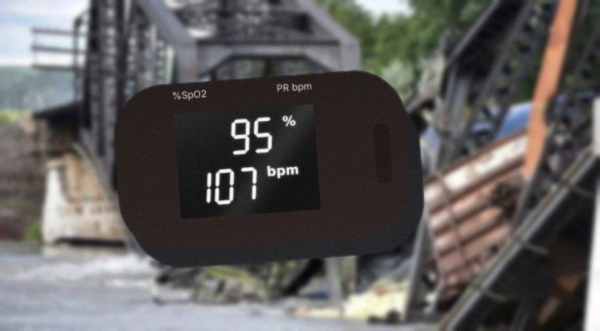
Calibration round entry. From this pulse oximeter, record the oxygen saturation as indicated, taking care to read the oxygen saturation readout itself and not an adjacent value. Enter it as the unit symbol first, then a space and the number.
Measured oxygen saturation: % 95
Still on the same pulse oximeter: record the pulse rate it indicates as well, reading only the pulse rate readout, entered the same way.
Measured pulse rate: bpm 107
